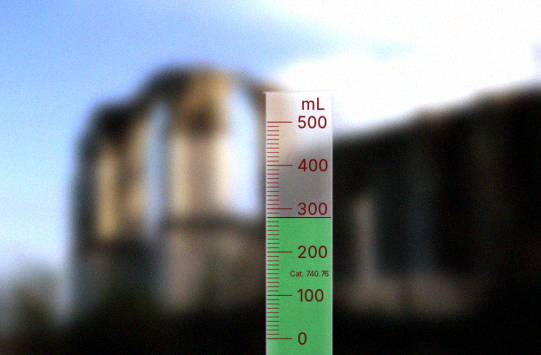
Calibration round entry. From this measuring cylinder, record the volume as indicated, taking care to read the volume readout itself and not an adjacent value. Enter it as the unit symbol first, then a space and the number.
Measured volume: mL 280
